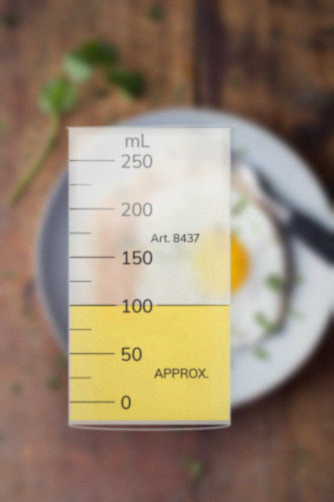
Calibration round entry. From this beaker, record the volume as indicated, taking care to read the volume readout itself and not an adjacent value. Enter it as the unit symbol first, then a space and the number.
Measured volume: mL 100
